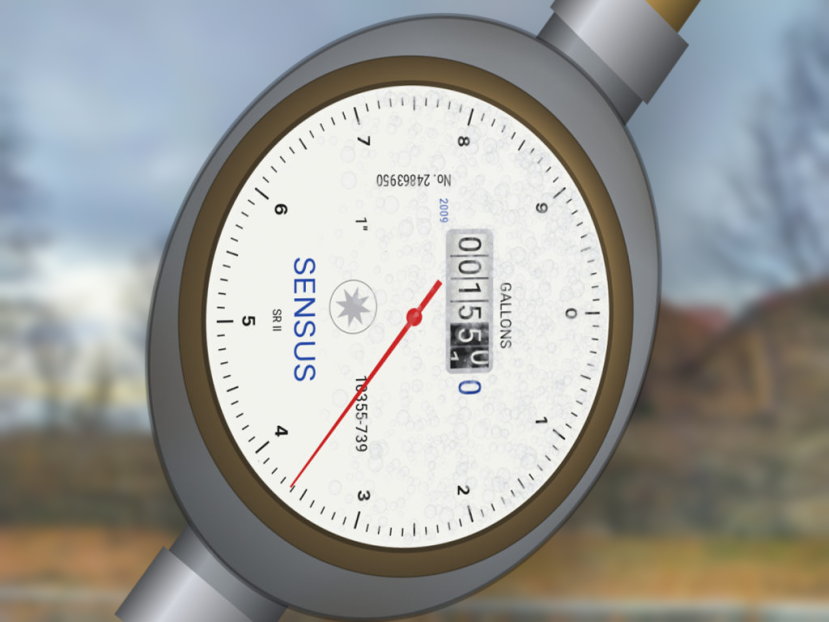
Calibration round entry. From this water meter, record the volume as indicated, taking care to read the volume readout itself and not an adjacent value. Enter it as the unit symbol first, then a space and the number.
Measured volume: gal 15503.6
